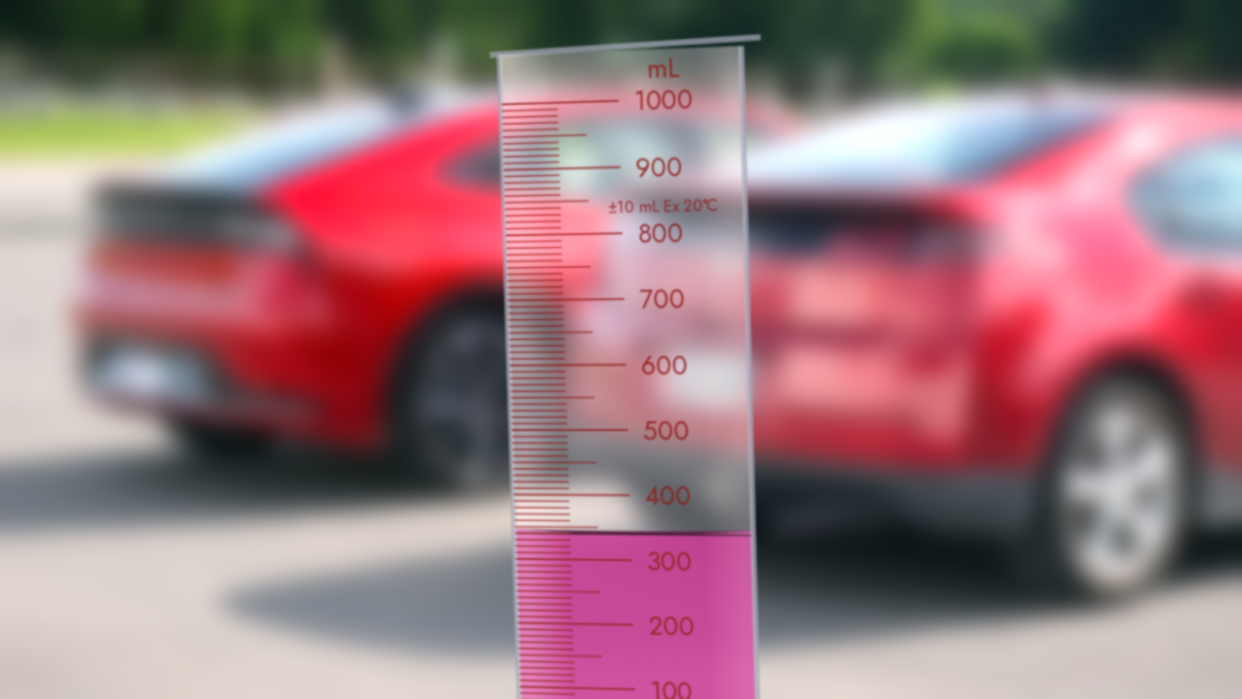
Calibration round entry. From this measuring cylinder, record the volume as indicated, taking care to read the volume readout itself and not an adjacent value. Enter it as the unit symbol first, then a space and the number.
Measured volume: mL 340
